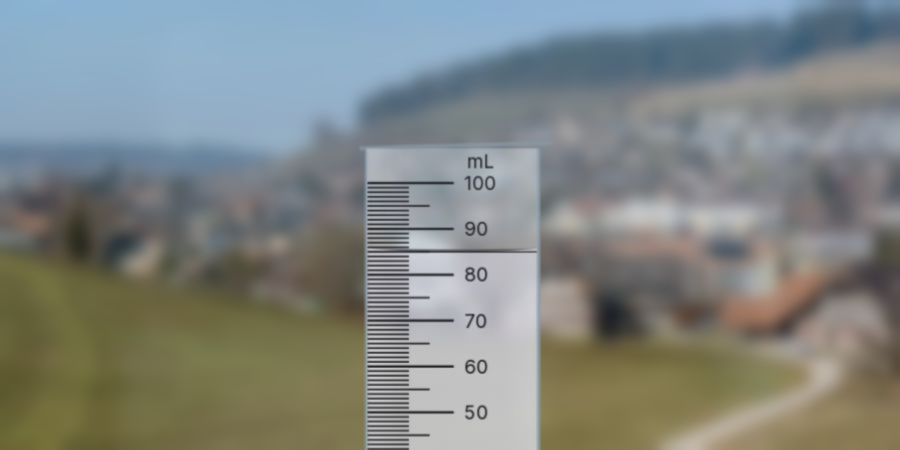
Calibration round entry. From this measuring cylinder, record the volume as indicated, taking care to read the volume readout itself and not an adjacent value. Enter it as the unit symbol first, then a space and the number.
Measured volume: mL 85
